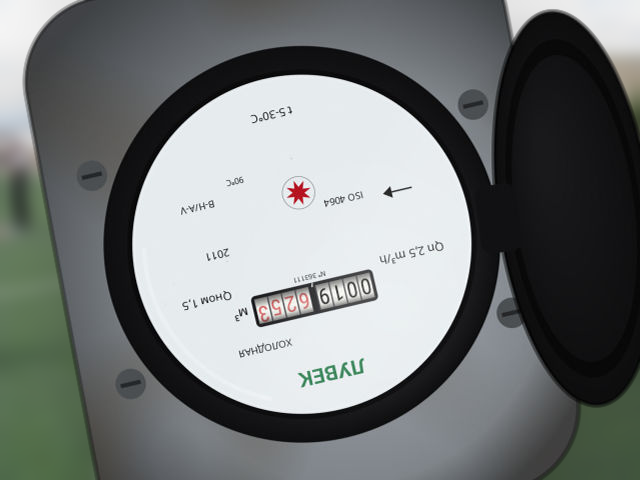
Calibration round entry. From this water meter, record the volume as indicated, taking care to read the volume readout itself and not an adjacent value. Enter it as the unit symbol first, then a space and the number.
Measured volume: m³ 19.6253
